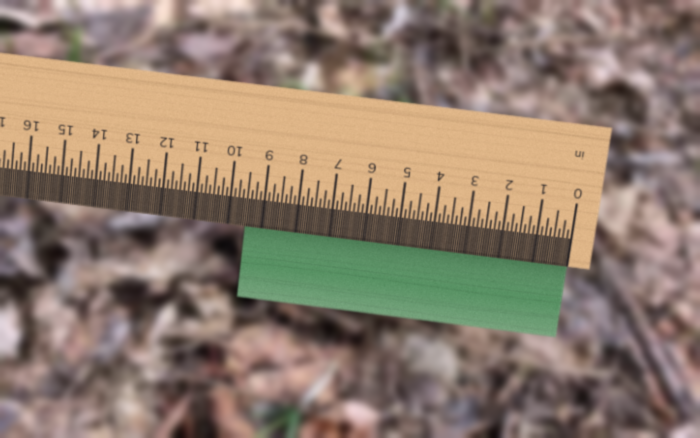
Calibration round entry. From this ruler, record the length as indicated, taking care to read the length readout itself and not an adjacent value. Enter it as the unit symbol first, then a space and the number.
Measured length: in 9.5
